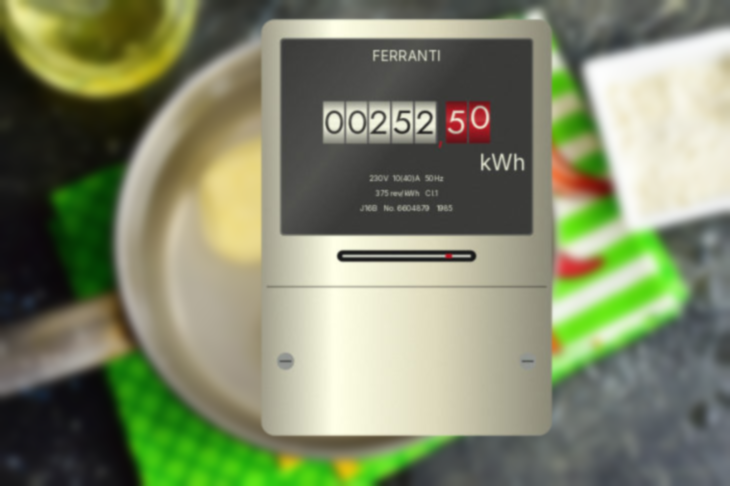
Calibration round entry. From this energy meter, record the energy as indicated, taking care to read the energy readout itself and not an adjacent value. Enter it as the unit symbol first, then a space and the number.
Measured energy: kWh 252.50
